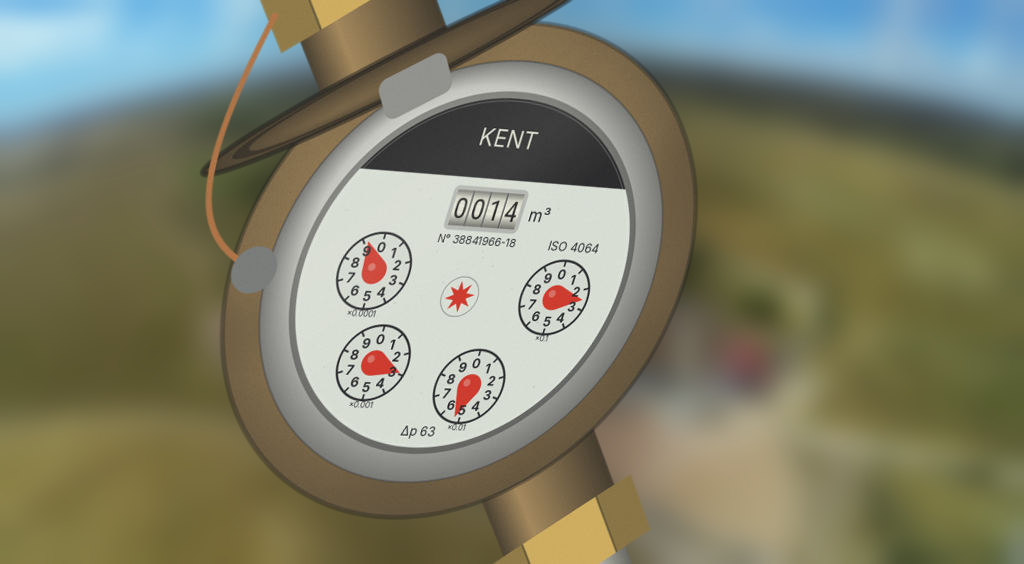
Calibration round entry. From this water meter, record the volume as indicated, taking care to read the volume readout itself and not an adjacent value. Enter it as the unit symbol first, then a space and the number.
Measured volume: m³ 14.2529
